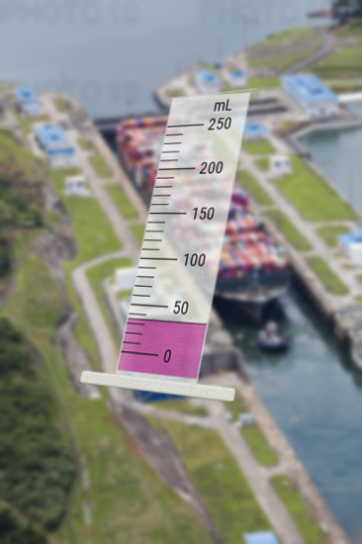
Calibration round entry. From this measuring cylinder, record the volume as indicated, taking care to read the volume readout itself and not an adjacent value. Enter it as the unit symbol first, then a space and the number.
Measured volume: mL 35
